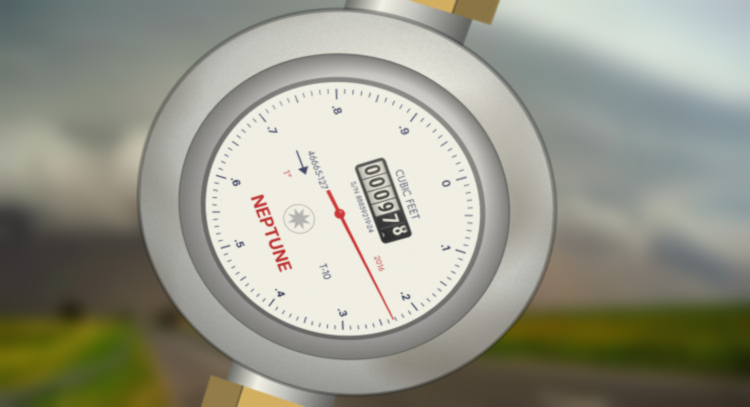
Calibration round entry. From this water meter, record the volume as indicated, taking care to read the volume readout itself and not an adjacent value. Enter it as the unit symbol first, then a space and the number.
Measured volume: ft³ 978.23
